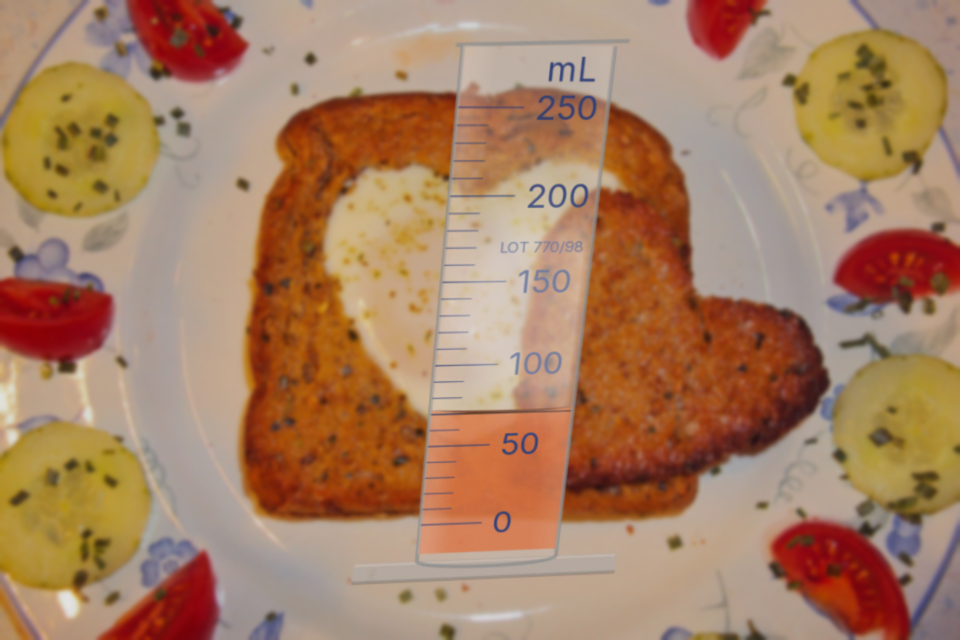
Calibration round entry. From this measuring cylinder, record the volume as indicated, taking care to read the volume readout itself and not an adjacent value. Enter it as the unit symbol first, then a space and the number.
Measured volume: mL 70
